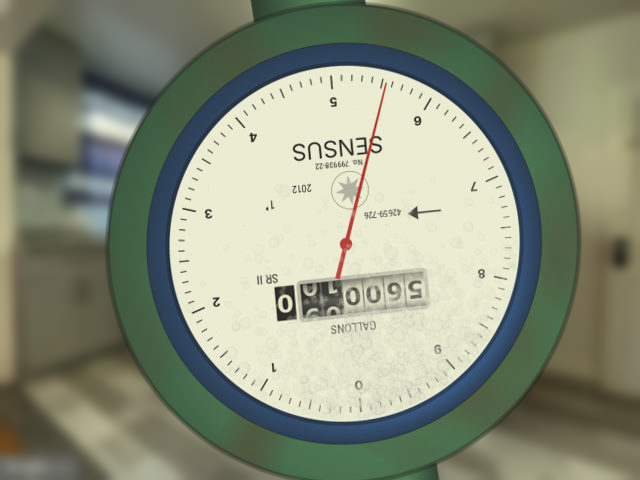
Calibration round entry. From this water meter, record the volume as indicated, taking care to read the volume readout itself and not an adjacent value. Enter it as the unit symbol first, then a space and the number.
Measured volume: gal 5600095.5
